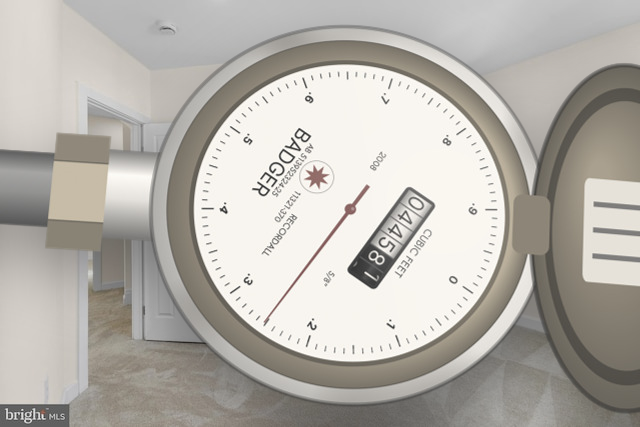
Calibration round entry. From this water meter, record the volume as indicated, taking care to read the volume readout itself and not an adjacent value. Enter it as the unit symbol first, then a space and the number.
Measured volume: ft³ 44581.25
